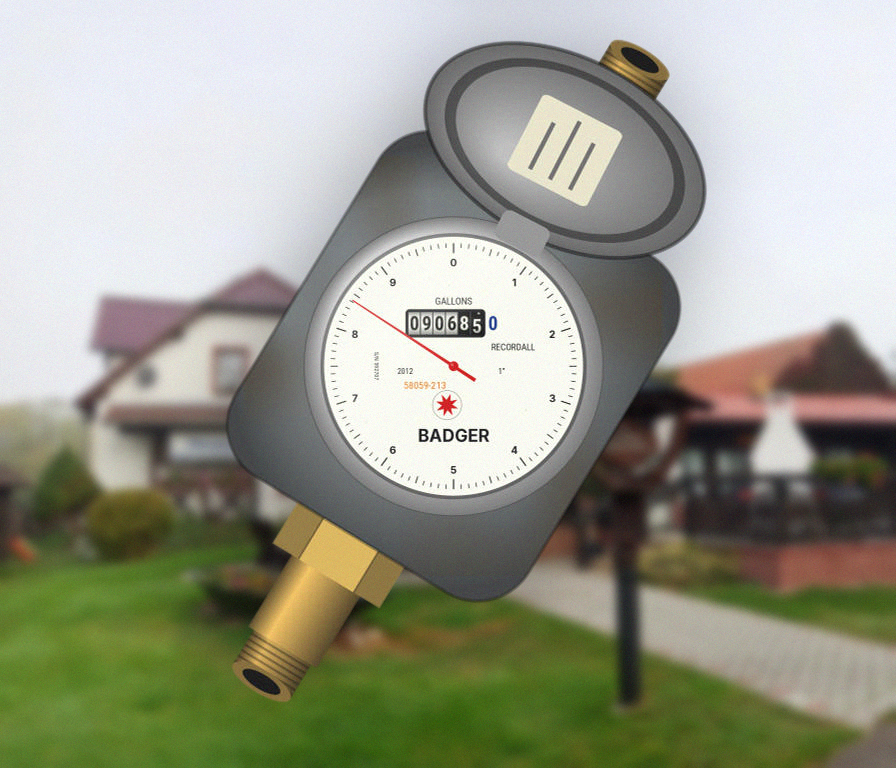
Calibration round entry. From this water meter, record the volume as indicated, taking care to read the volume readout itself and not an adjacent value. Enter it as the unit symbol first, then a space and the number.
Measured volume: gal 906848.4
